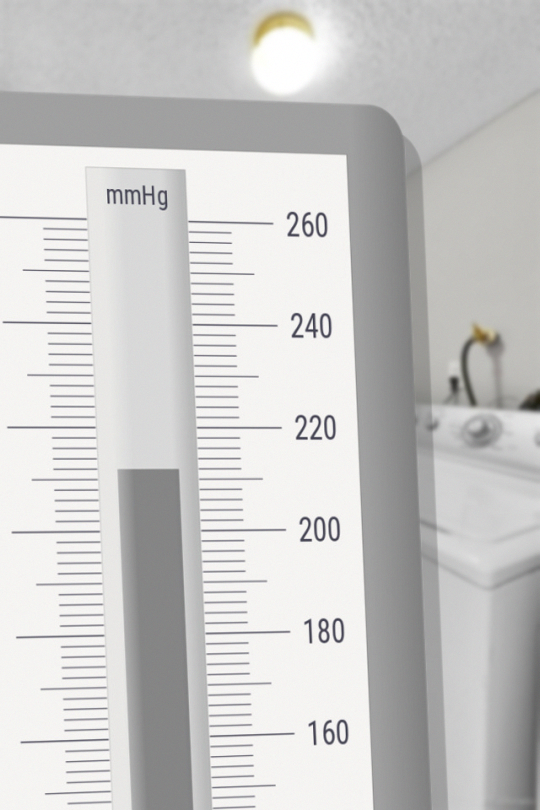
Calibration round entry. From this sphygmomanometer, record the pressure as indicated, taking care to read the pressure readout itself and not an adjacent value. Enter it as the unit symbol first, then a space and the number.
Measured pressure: mmHg 212
